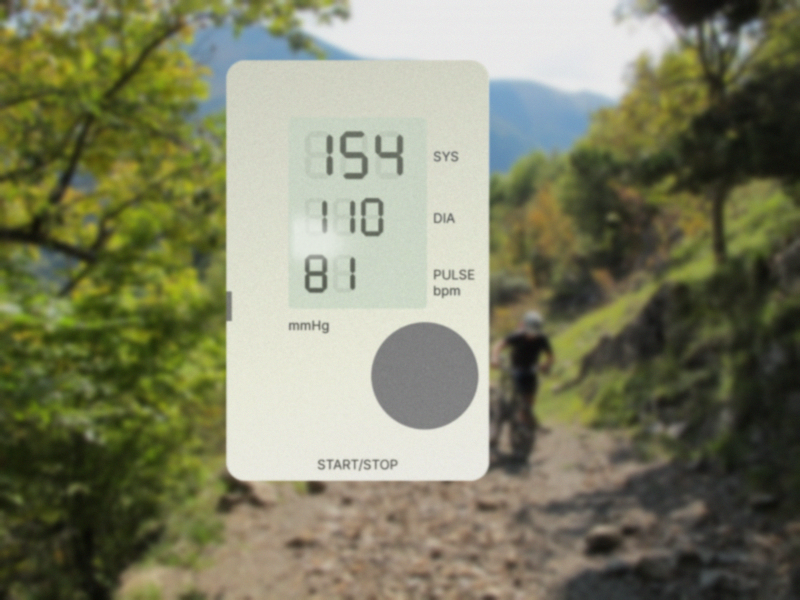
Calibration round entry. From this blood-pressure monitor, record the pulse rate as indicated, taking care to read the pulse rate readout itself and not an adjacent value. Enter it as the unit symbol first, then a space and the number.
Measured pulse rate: bpm 81
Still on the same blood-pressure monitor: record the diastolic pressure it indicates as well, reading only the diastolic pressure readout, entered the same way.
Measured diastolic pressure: mmHg 110
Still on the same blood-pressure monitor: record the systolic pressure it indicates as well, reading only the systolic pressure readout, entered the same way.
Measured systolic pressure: mmHg 154
